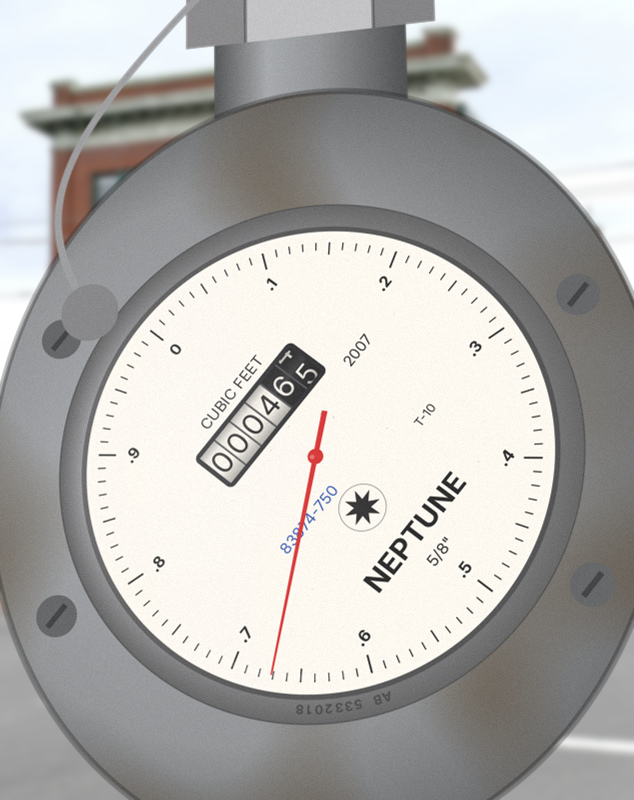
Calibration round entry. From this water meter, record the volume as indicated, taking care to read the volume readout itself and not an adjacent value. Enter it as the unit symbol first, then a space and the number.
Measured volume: ft³ 464.67
